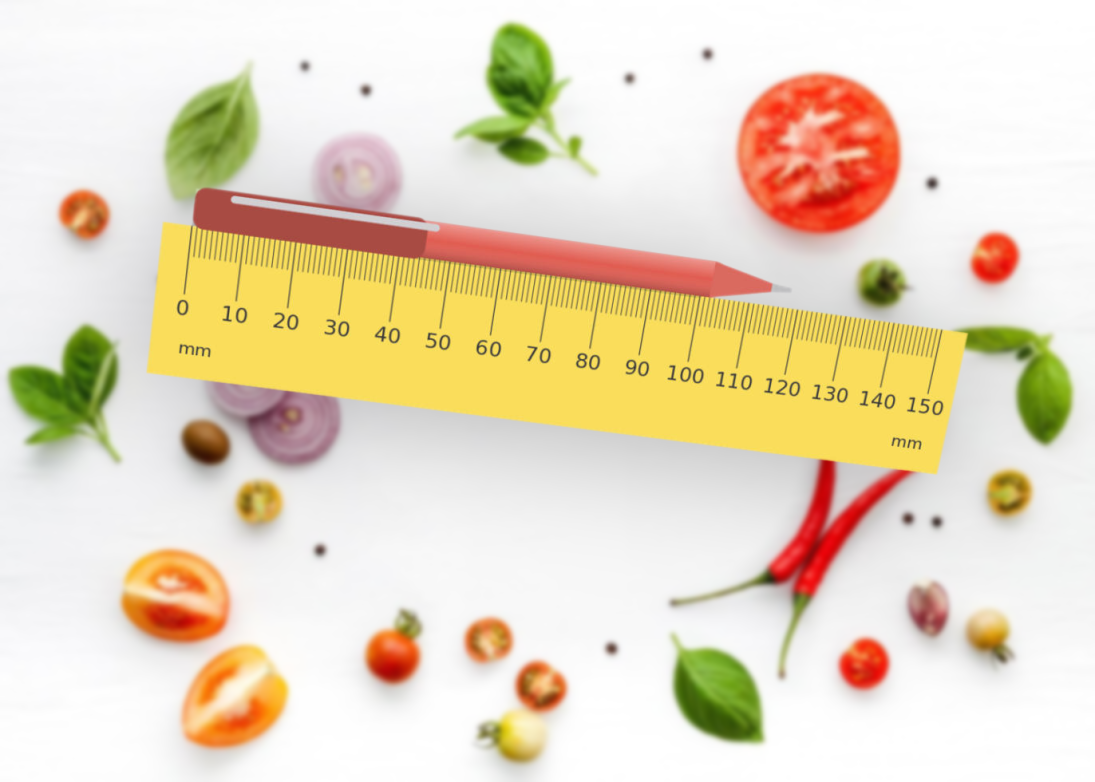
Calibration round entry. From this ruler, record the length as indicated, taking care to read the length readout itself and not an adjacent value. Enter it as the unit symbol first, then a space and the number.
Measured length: mm 118
